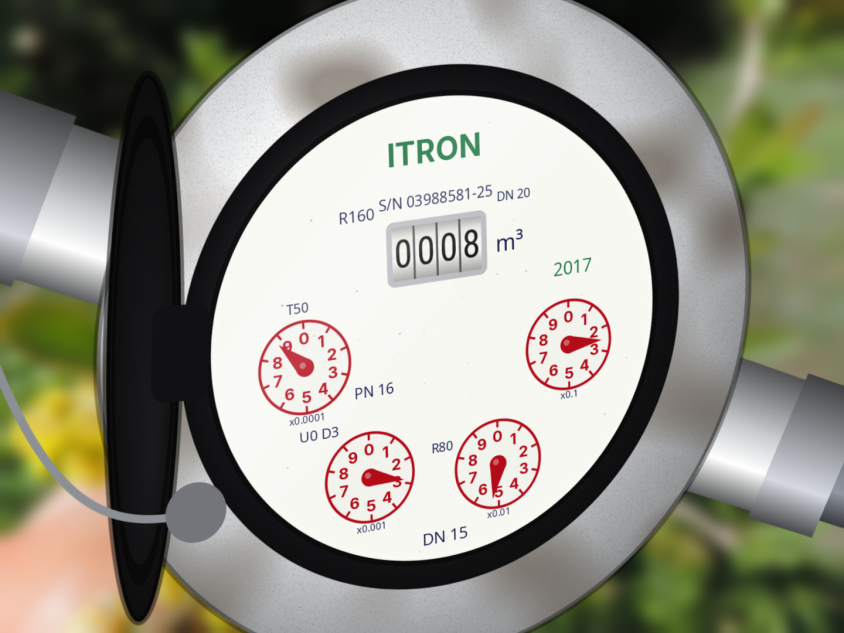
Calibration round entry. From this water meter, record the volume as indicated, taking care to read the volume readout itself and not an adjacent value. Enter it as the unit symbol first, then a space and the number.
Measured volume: m³ 8.2528
